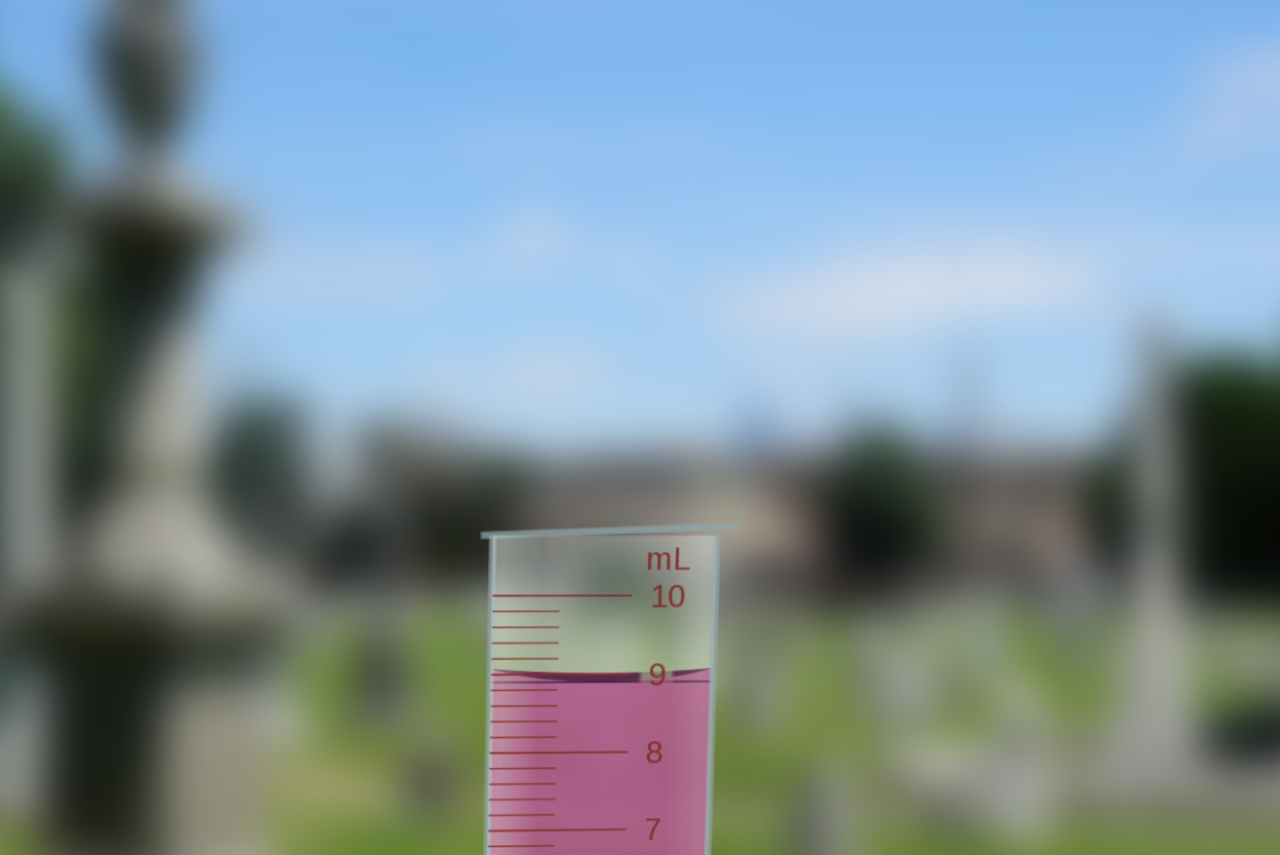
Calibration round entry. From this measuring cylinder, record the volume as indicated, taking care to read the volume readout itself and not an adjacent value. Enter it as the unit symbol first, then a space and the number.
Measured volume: mL 8.9
